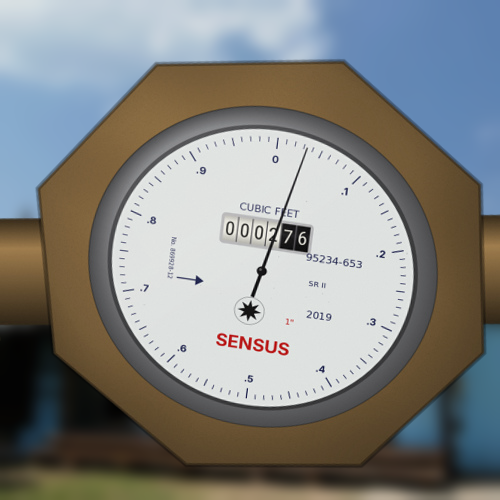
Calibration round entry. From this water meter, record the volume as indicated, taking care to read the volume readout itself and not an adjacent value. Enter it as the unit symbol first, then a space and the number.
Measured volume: ft³ 276.03
